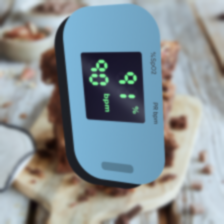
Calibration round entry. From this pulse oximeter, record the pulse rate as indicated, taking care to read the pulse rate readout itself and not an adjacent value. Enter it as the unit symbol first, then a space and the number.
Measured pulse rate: bpm 90
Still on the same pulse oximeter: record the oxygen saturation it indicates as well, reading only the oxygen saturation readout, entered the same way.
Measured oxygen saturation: % 91
